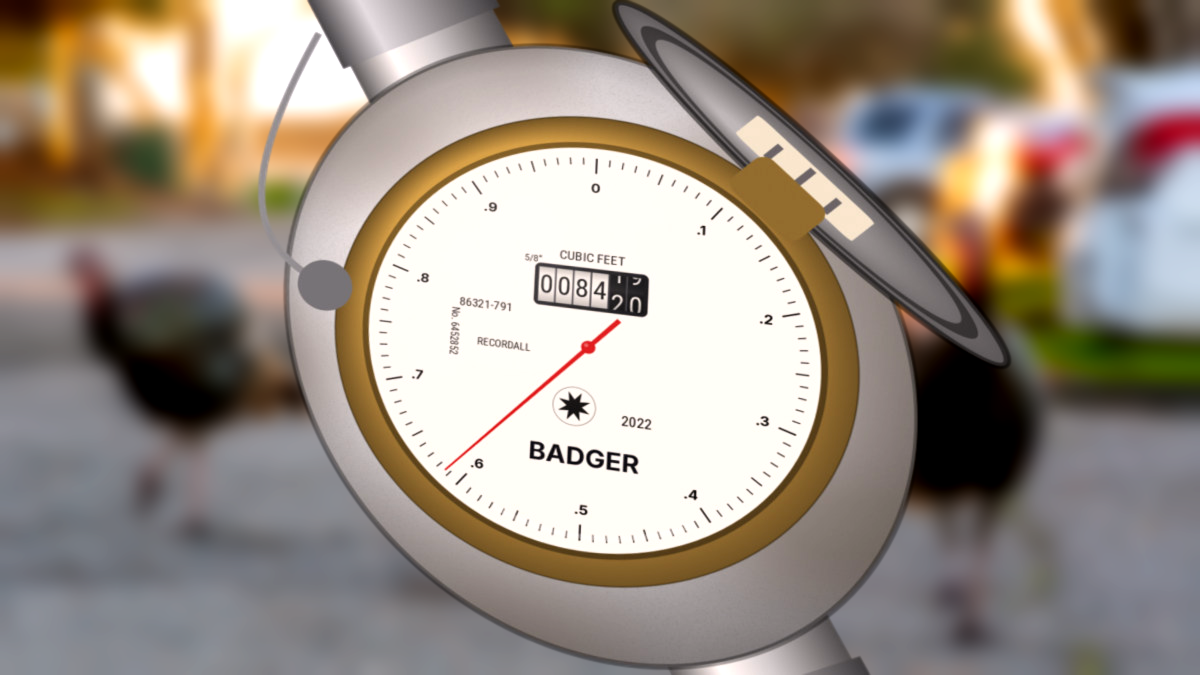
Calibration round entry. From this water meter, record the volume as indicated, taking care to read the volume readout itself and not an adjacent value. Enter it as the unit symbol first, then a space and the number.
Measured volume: ft³ 8419.61
